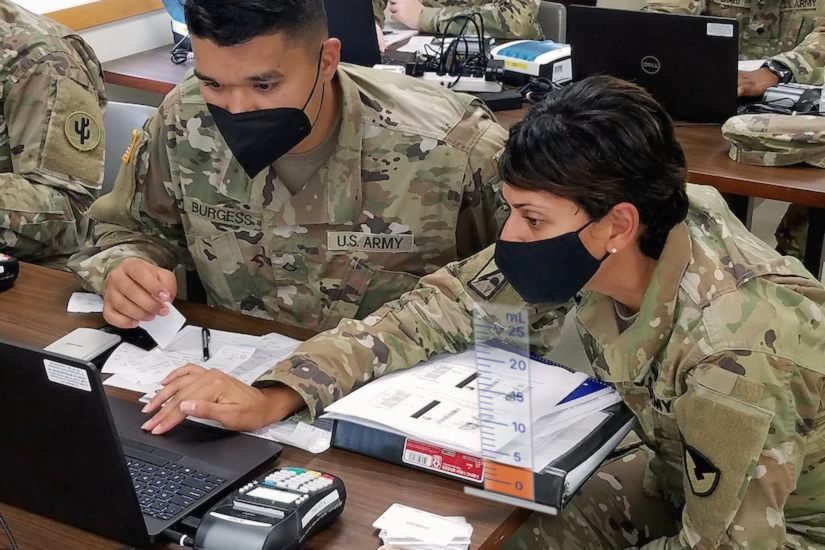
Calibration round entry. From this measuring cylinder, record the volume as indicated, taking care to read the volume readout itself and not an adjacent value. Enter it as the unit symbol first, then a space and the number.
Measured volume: mL 3
